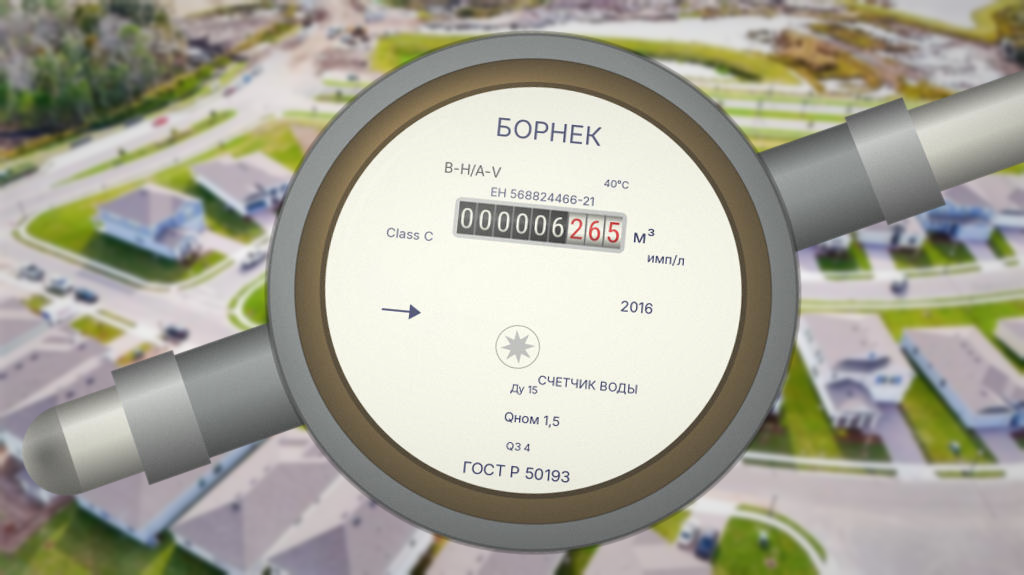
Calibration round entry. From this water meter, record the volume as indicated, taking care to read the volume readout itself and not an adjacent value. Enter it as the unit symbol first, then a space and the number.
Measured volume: m³ 6.265
